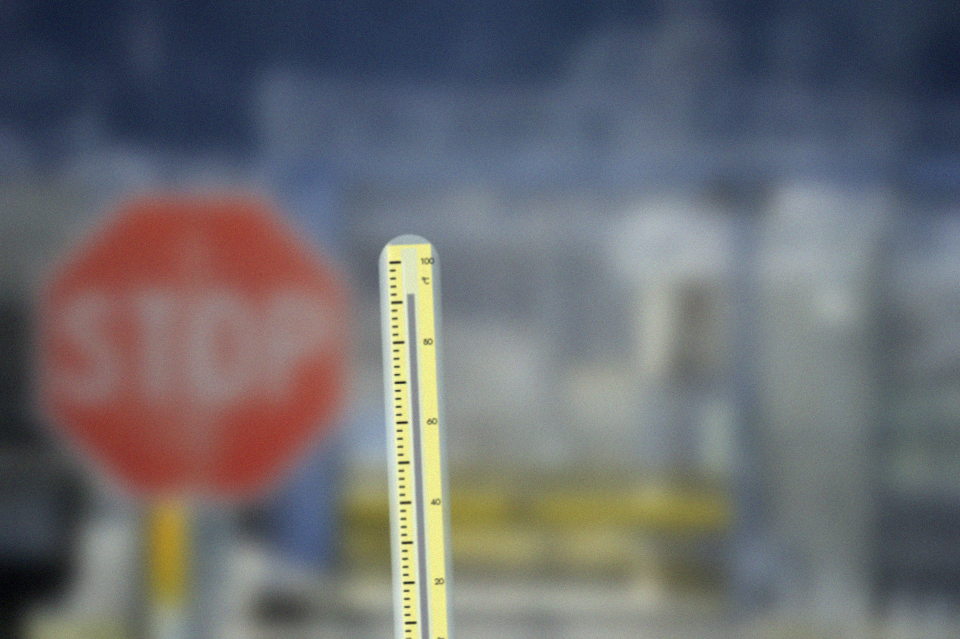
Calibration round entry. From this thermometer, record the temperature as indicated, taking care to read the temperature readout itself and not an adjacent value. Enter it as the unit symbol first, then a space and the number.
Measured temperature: °C 92
